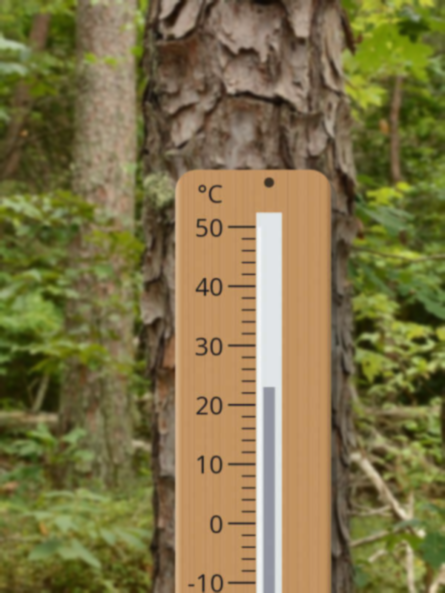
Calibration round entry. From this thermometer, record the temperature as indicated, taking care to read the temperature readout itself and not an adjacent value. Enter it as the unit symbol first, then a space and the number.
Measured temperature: °C 23
